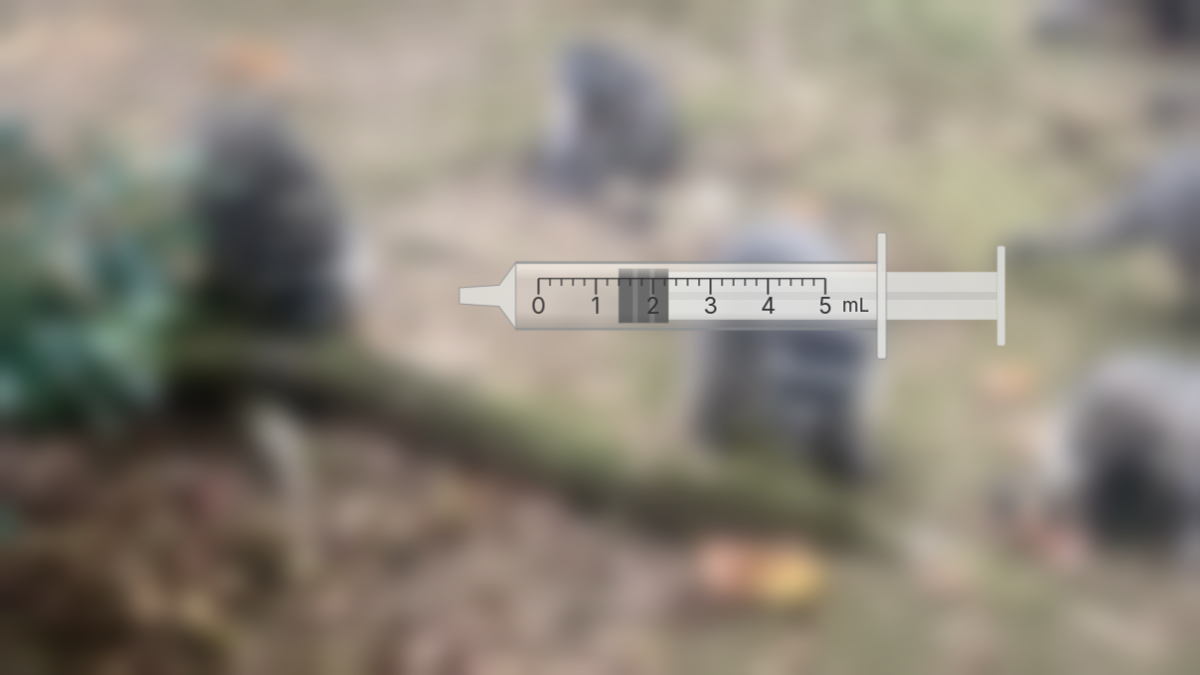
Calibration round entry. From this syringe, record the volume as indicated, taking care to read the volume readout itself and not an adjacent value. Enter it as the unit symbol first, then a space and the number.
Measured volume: mL 1.4
